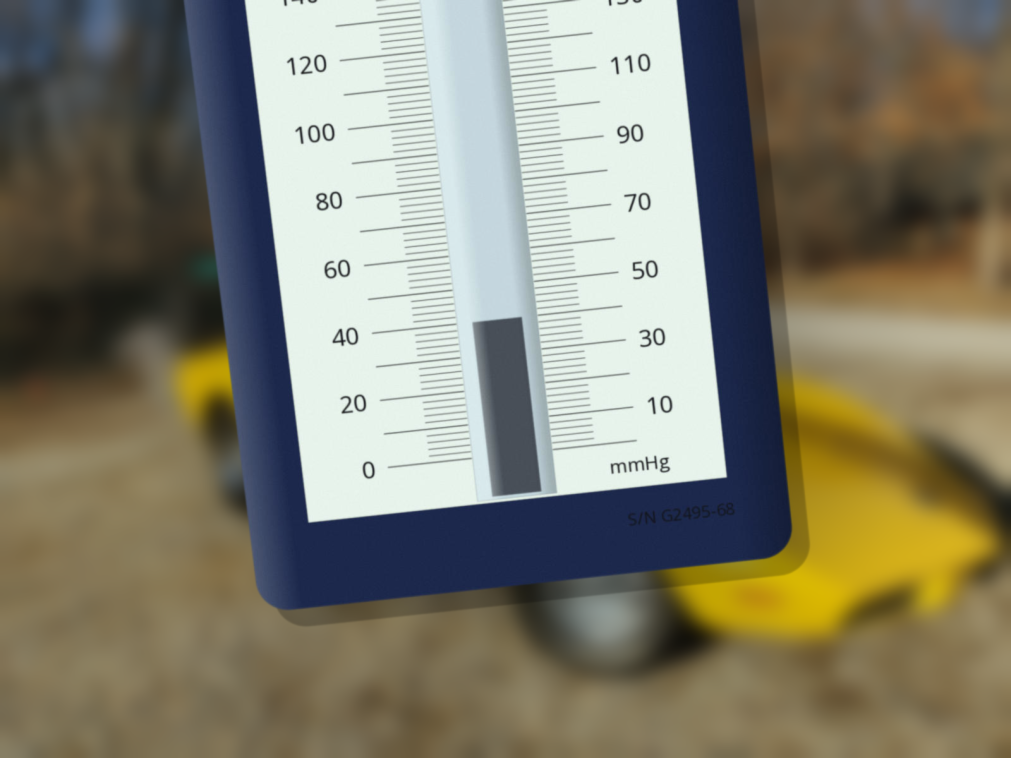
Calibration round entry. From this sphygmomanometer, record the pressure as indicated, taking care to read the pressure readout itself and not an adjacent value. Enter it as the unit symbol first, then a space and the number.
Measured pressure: mmHg 40
